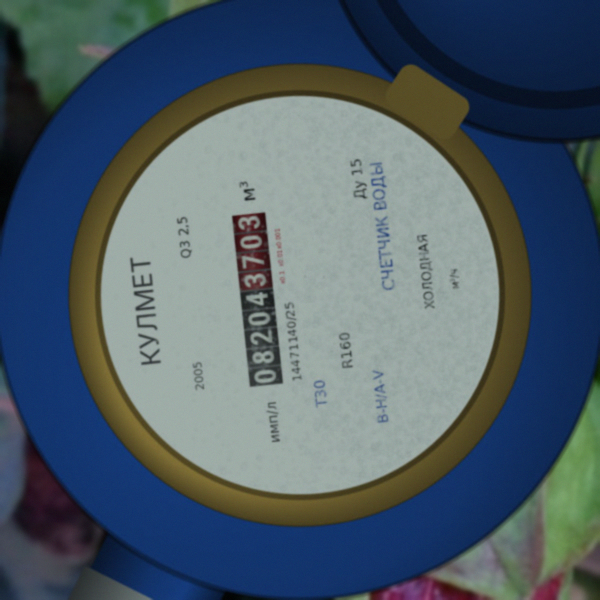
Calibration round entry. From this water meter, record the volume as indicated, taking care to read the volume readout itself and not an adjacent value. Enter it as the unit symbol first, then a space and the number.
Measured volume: m³ 8204.3703
